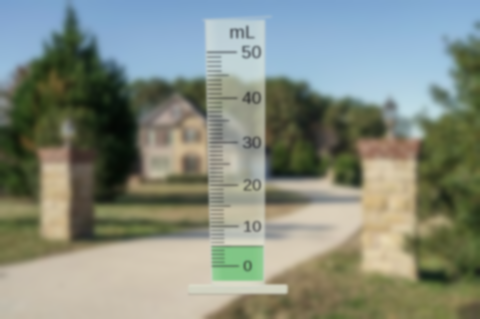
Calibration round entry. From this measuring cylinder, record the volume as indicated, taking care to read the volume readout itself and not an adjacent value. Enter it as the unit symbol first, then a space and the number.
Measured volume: mL 5
